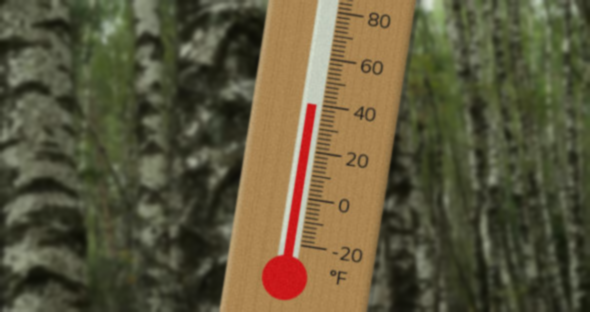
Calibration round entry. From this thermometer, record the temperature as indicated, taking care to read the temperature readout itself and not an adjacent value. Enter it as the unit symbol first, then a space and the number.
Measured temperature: °F 40
